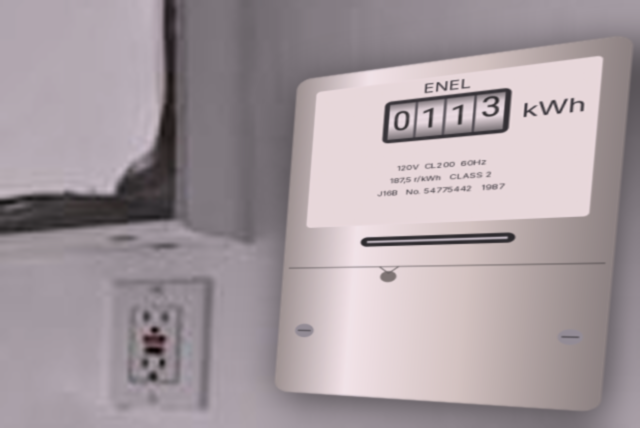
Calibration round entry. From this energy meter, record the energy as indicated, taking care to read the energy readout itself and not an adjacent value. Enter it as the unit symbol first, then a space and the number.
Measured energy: kWh 113
